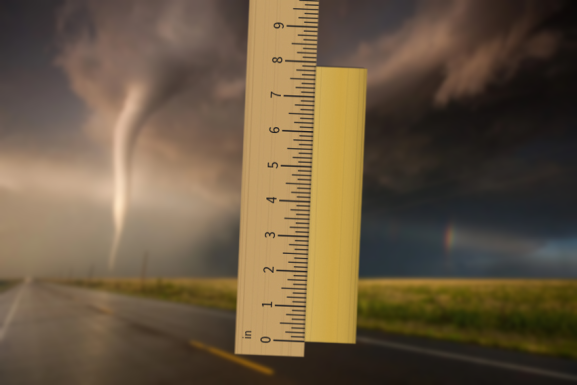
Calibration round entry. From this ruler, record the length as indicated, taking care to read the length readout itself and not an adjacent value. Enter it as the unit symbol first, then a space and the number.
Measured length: in 7.875
